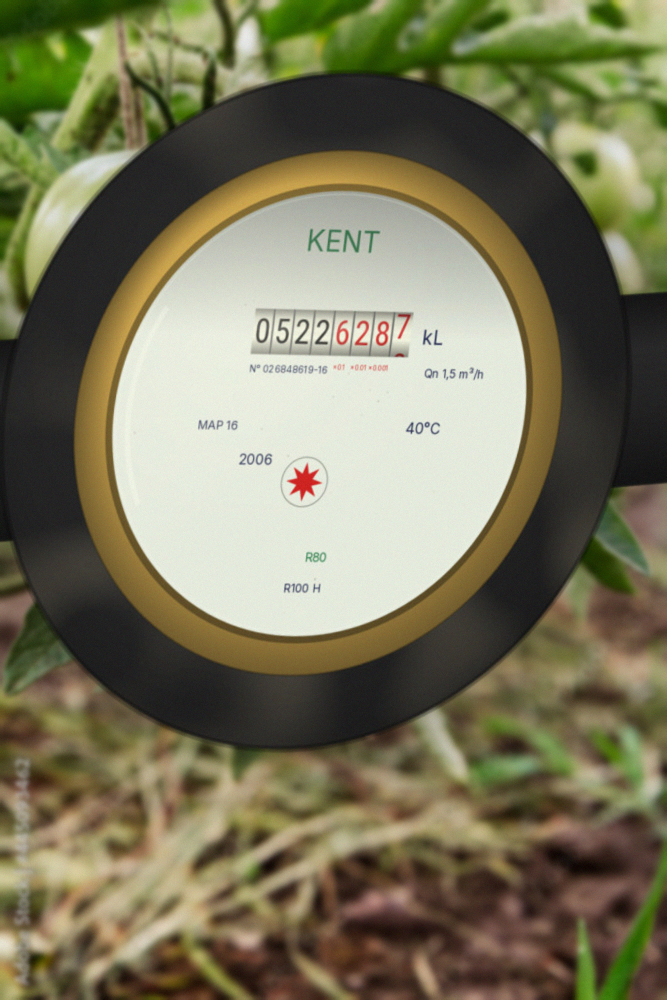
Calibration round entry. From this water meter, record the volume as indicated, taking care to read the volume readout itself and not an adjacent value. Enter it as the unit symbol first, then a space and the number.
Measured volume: kL 522.6287
